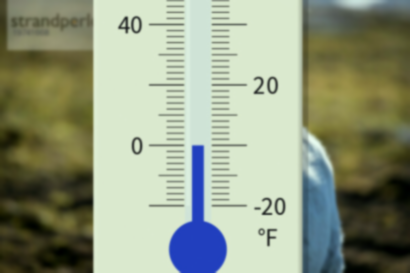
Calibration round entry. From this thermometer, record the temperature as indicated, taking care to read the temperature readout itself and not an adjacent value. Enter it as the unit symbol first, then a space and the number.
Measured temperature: °F 0
